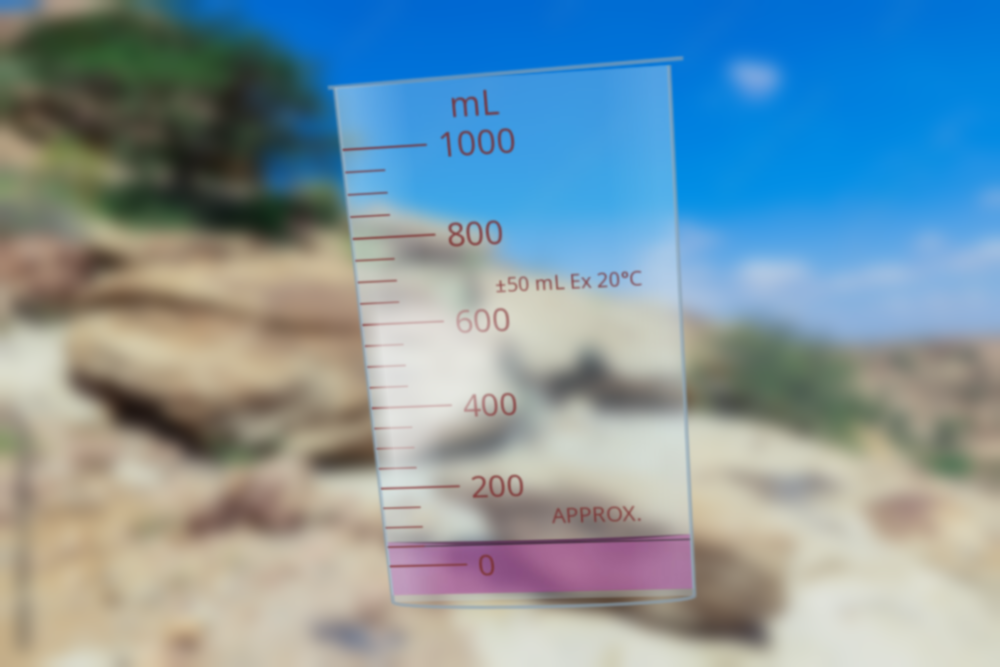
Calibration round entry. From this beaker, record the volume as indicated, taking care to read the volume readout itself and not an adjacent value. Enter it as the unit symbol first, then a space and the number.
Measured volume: mL 50
